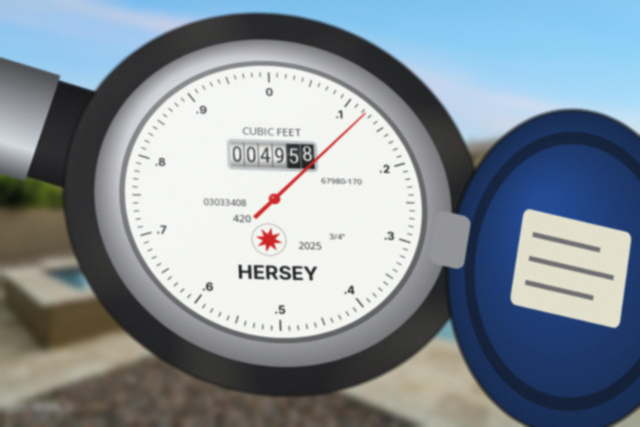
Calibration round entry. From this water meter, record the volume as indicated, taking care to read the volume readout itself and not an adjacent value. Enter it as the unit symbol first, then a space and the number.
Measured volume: ft³ 4958.12
